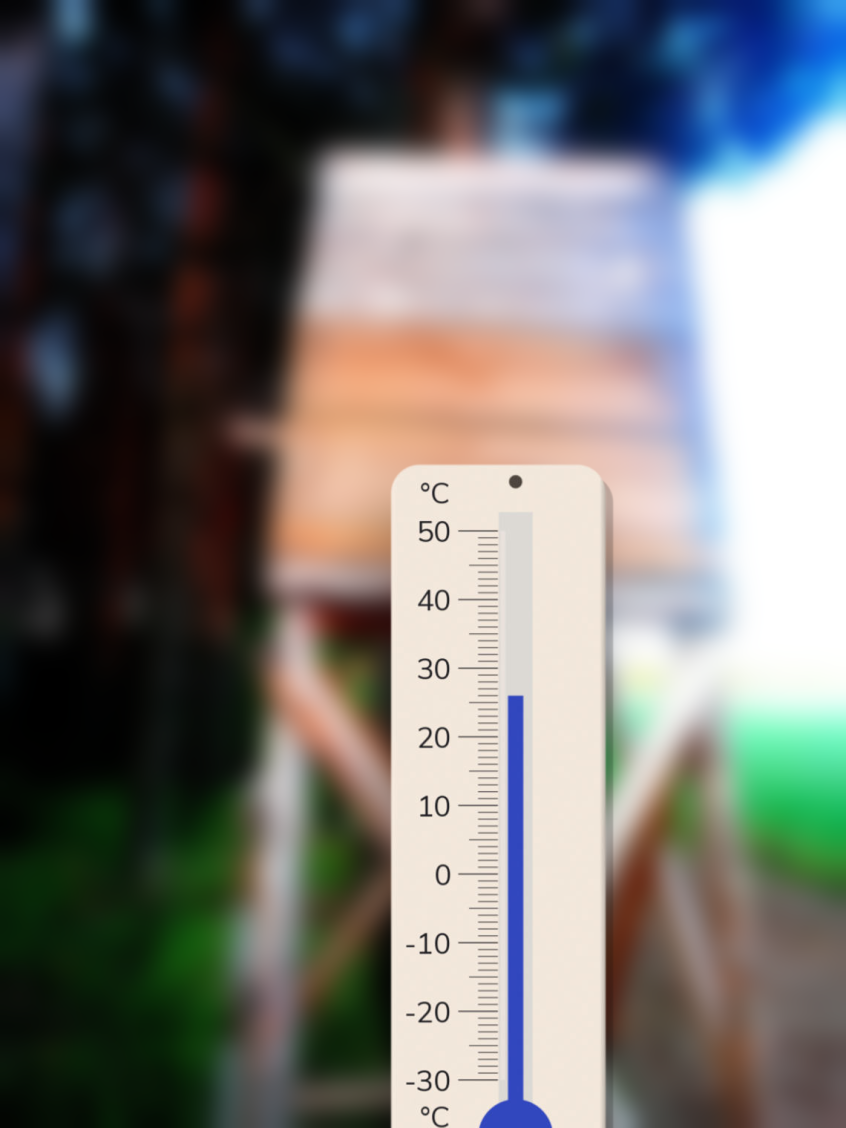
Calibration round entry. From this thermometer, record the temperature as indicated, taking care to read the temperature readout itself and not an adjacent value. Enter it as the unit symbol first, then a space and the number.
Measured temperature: °C 26
